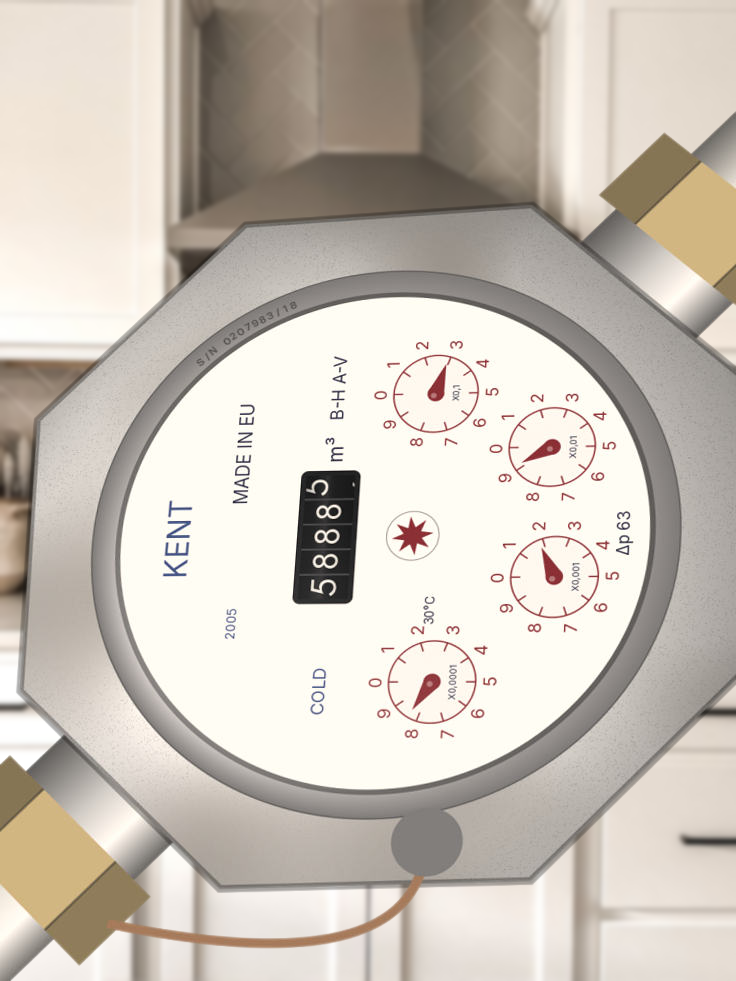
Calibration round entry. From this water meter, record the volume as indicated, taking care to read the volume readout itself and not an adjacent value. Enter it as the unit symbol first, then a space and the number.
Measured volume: m³ 58885.2918
